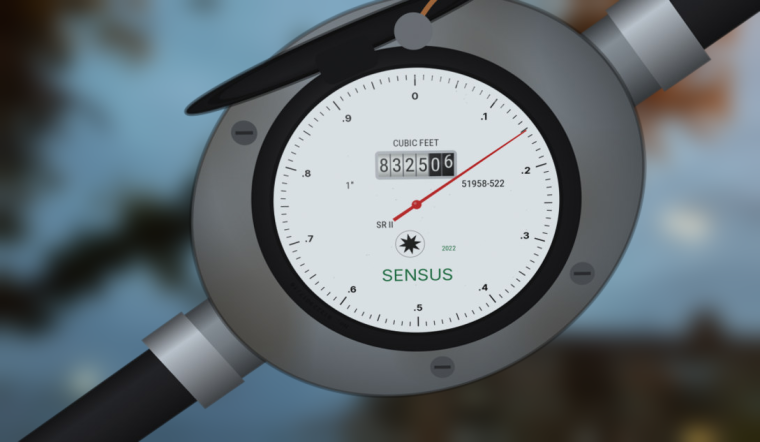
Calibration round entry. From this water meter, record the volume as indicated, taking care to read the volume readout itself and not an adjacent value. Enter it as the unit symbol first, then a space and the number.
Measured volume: ft³ 832506.15
